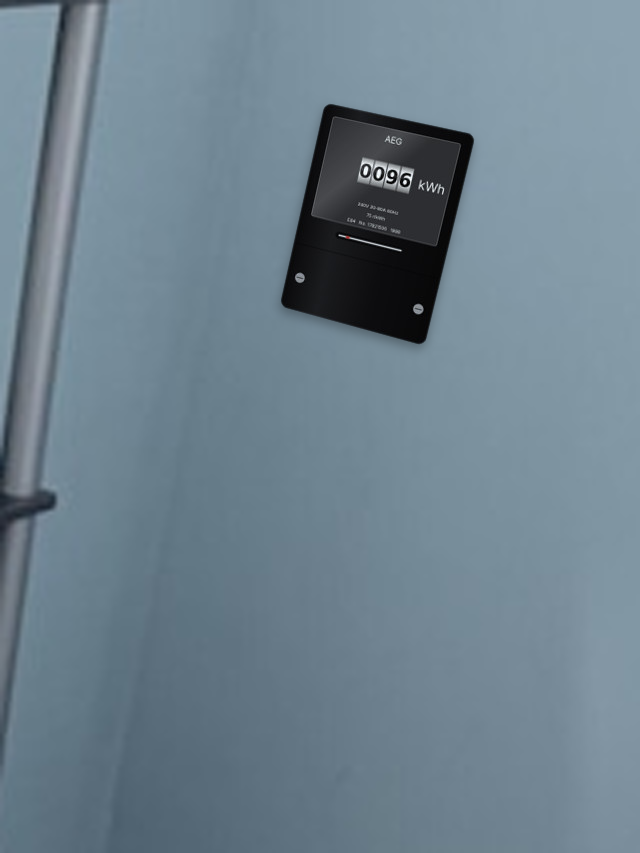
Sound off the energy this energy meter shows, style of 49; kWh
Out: 96; kWh
